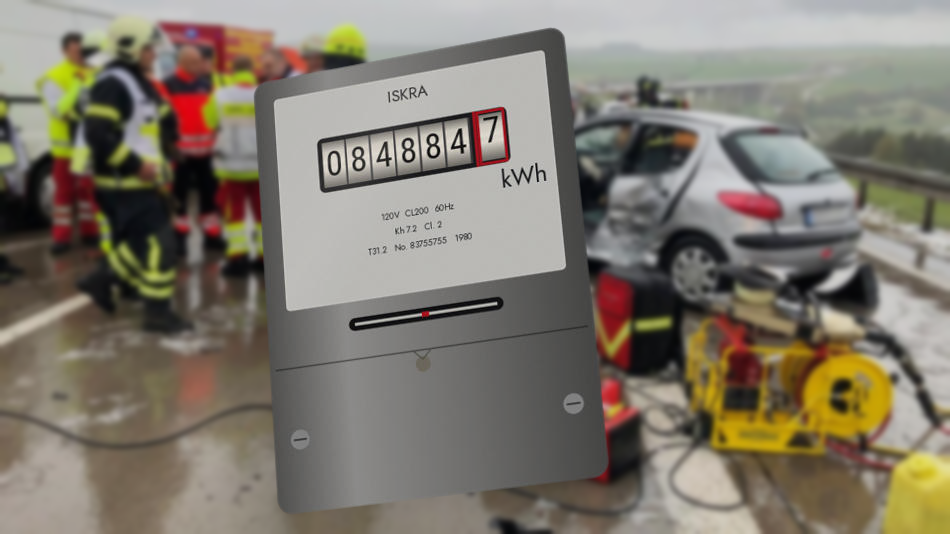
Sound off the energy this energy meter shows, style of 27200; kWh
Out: 84884.7; kWh
